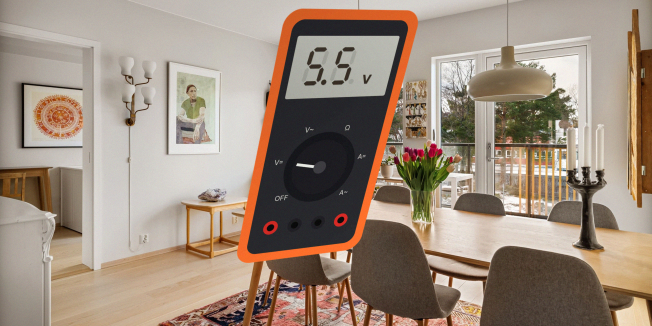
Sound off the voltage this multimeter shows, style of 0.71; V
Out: 5.5; V
